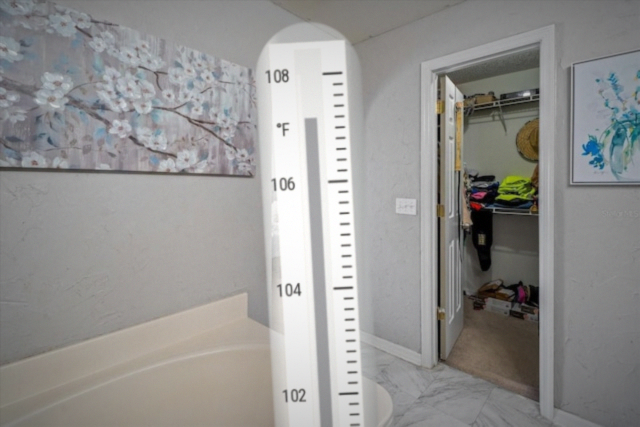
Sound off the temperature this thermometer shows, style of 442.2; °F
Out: 107.2; °F
